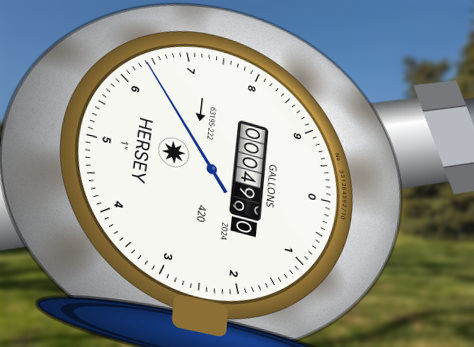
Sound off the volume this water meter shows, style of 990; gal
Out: 4986.4; gal
